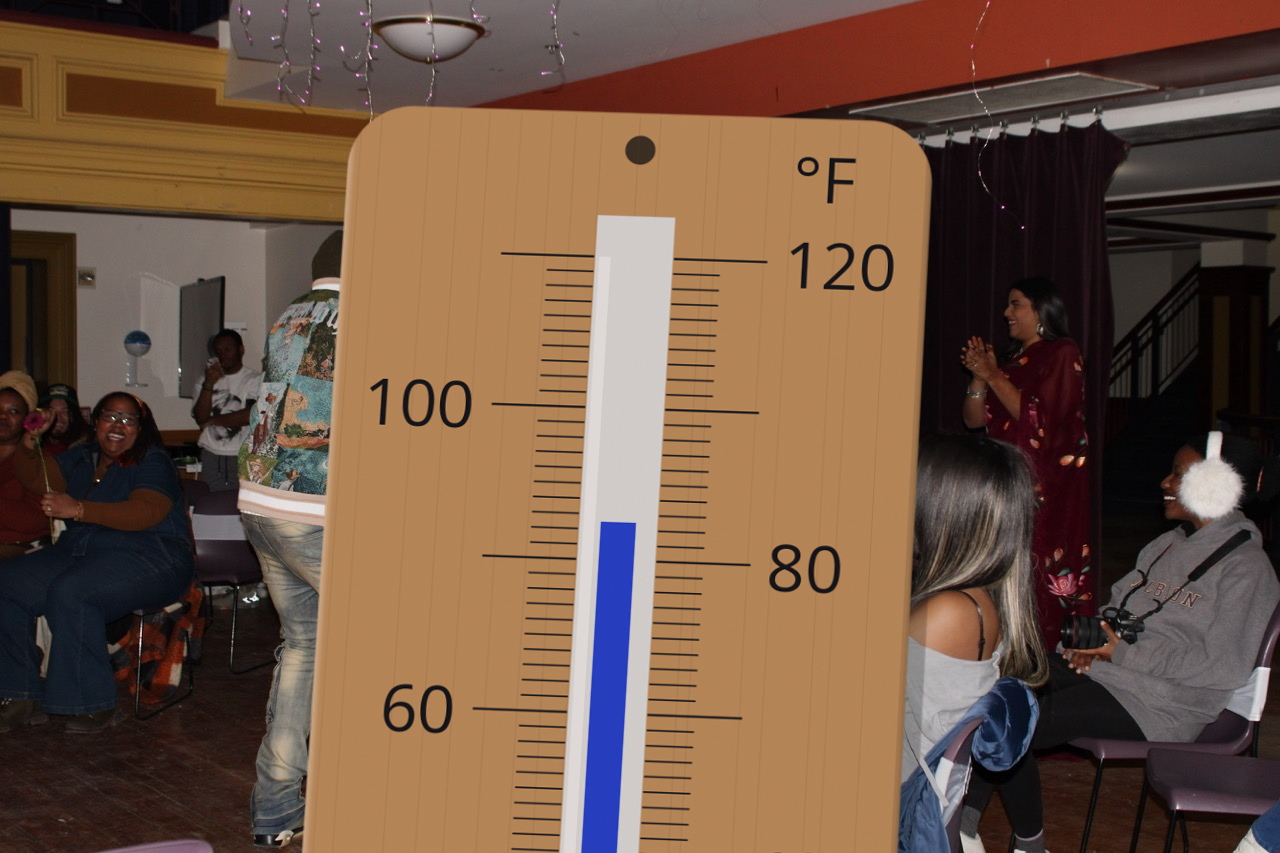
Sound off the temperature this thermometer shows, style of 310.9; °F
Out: 85; °F
